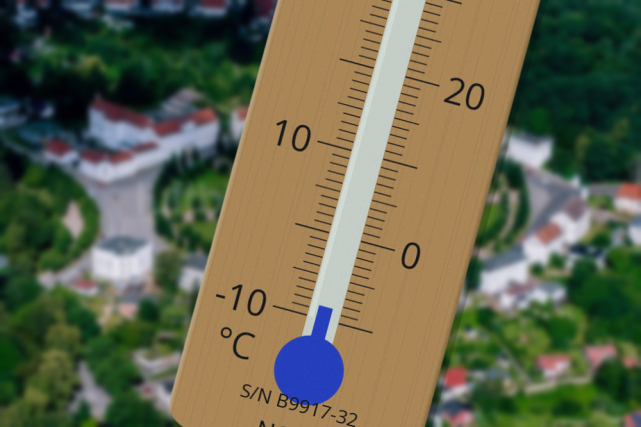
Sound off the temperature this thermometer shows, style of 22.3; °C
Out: -8.5; °C
